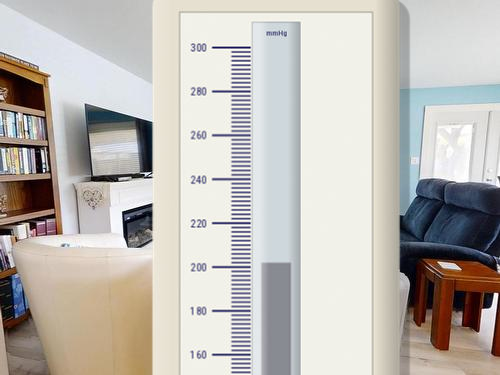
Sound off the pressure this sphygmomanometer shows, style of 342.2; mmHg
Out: 202; mmHg
